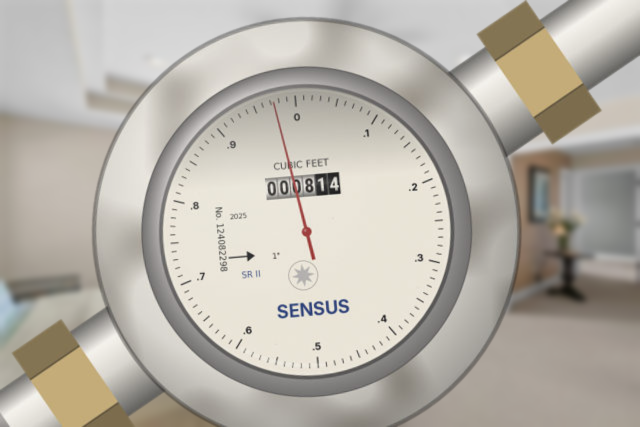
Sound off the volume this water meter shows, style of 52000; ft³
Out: 813.97; ft³
